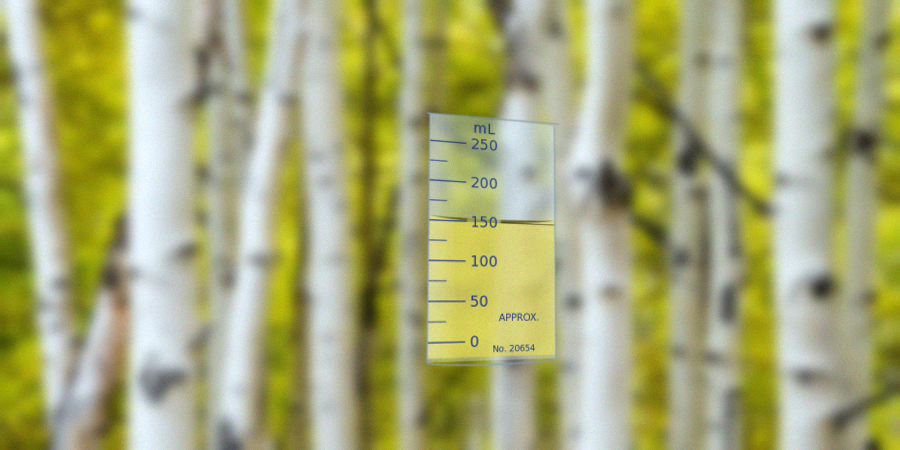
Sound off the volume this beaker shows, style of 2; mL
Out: 150; mL
